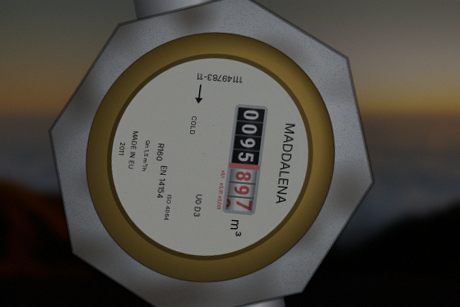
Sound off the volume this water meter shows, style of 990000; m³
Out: 95.897; m³
